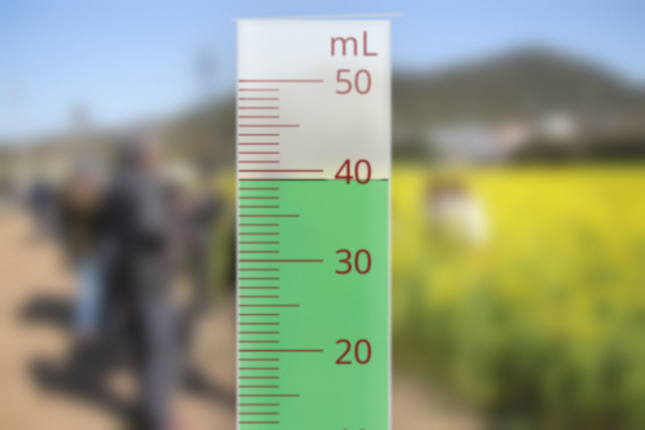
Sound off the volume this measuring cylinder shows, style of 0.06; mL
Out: 39; mL
